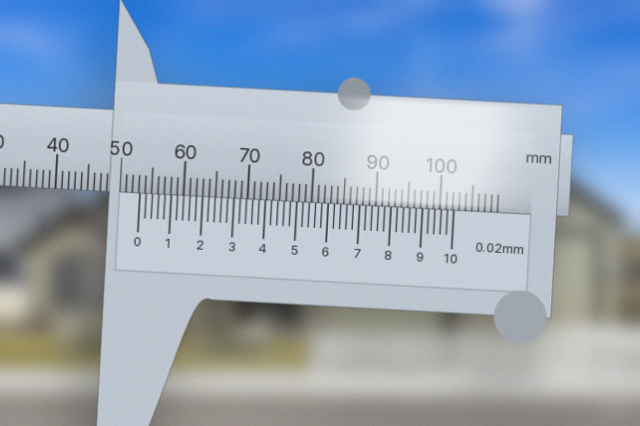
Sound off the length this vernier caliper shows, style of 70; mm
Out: 53.2; mm
